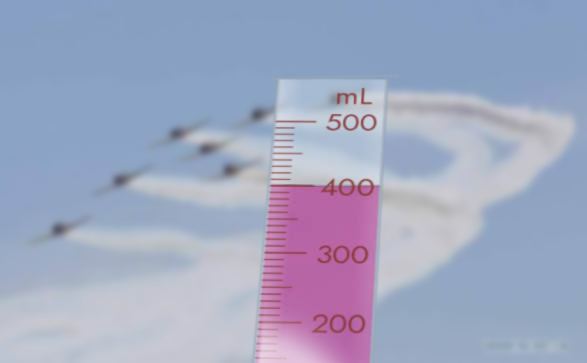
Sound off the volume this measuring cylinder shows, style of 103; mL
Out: 400; mL
